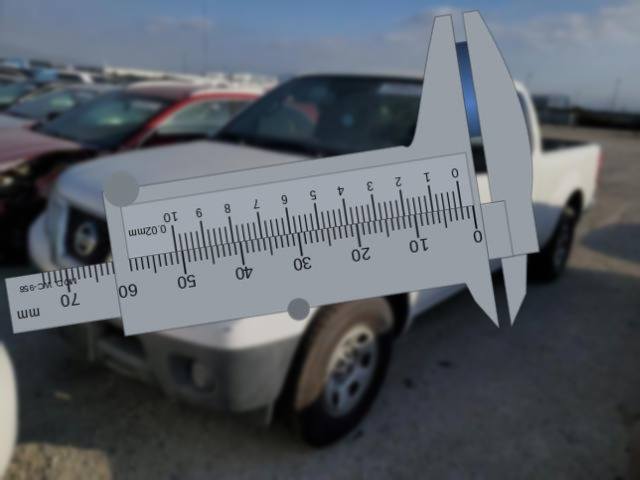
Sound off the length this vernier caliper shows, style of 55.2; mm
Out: 2.0; mm
